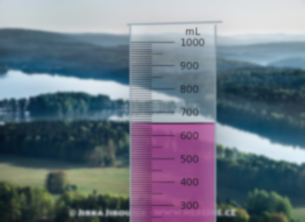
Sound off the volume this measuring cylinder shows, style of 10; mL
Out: 650; mL
